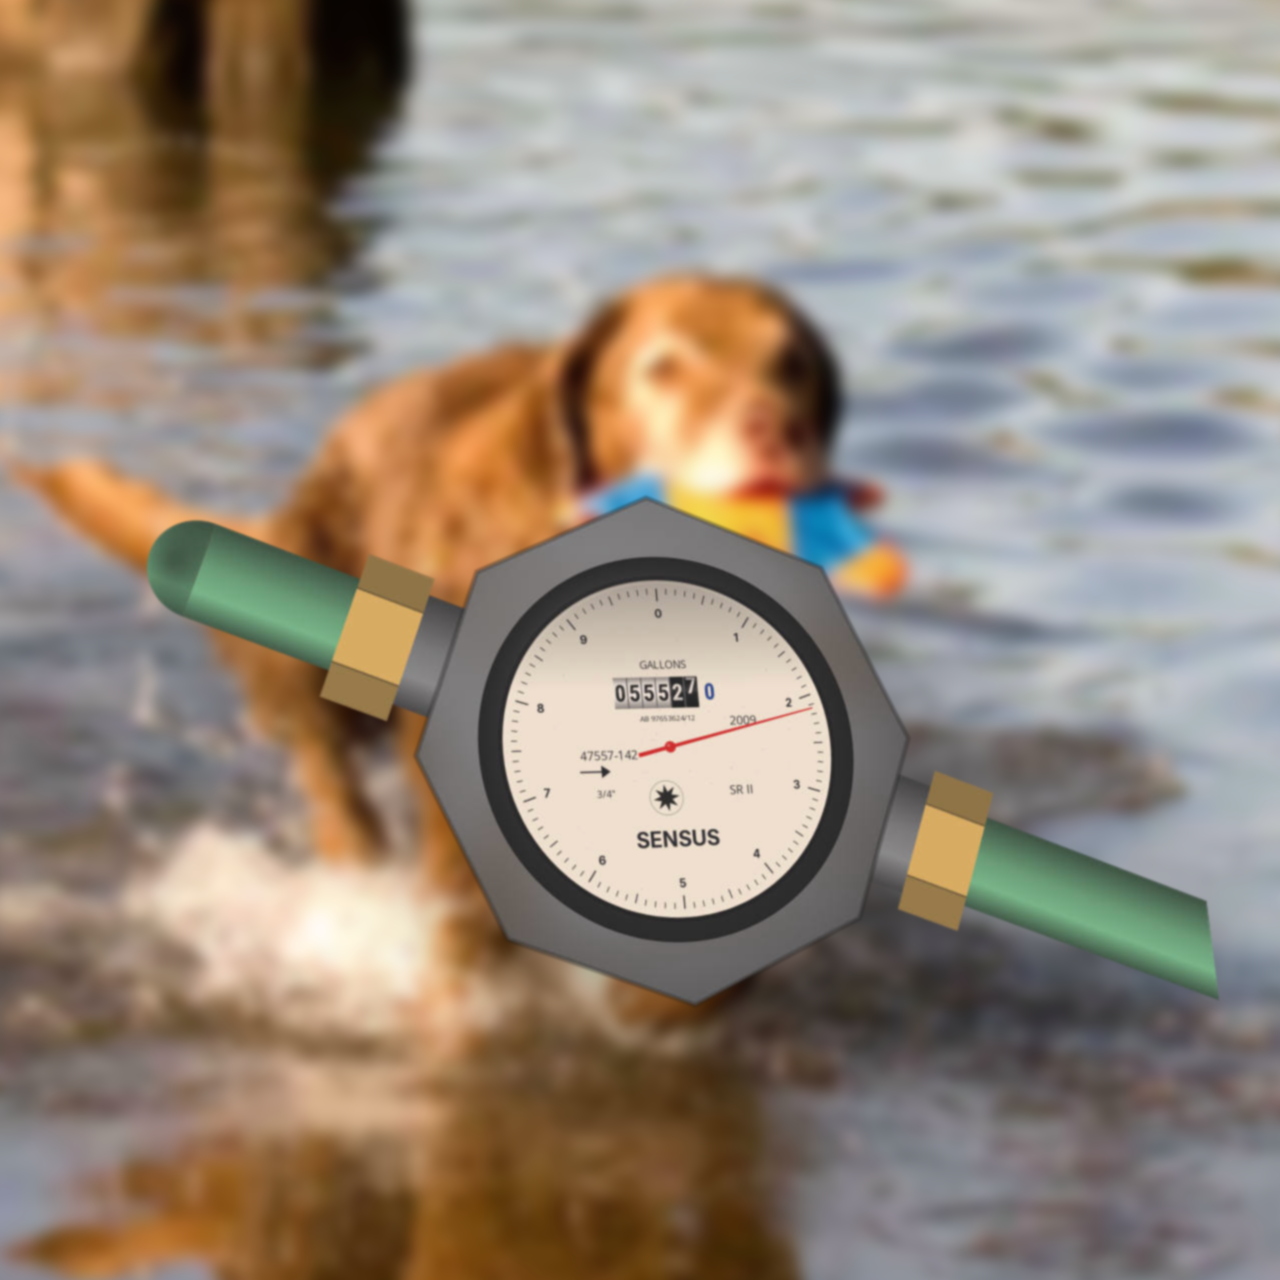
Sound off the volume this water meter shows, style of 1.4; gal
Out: 555272.1; gal
